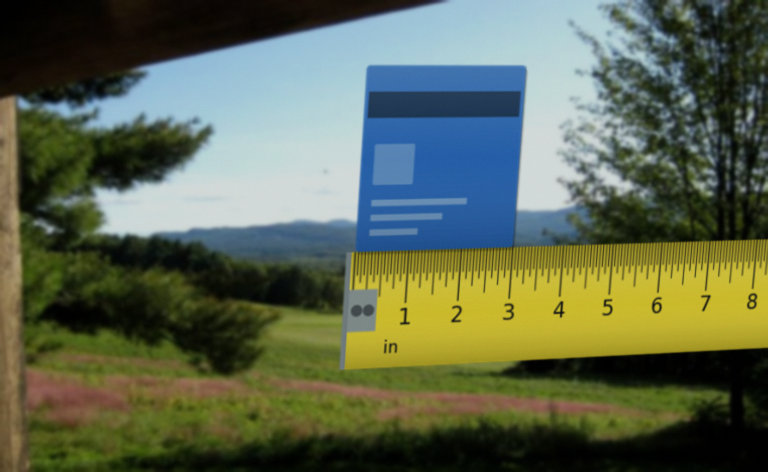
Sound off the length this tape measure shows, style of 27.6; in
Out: 3; in
